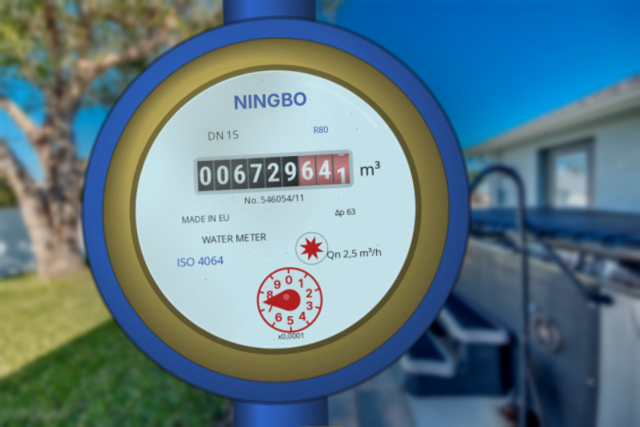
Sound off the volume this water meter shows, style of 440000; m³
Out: 6729.6407; m³
